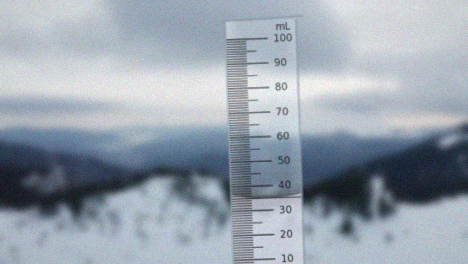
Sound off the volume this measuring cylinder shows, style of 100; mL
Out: 35; mL
